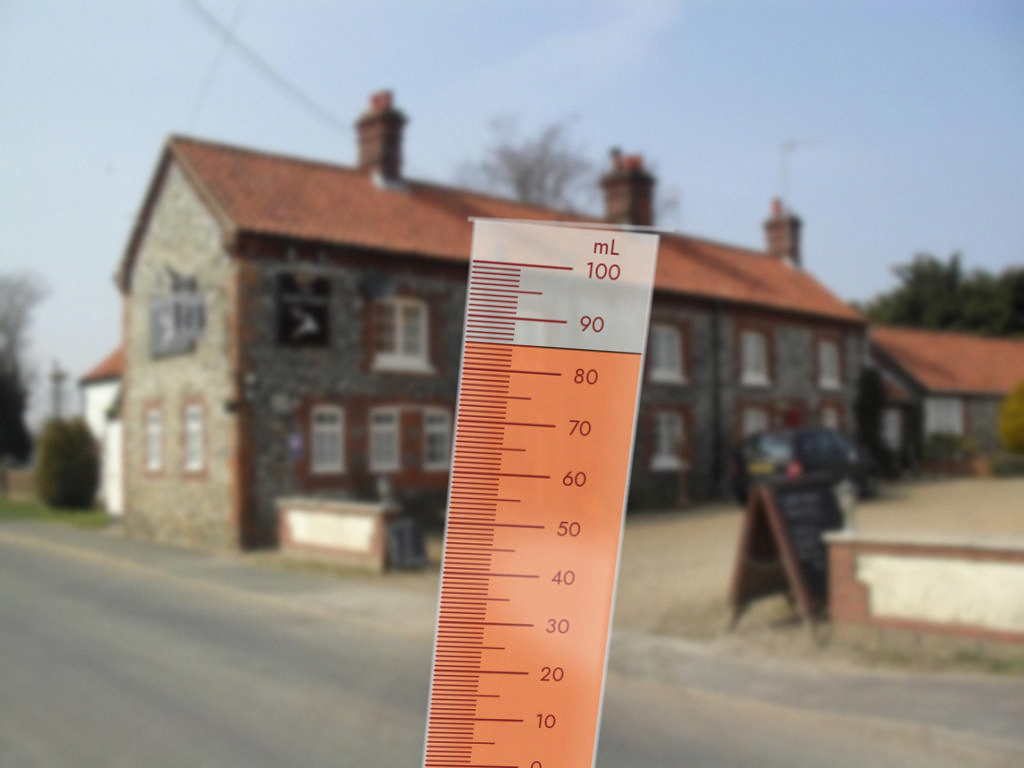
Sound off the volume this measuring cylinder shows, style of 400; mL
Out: 85; mL
